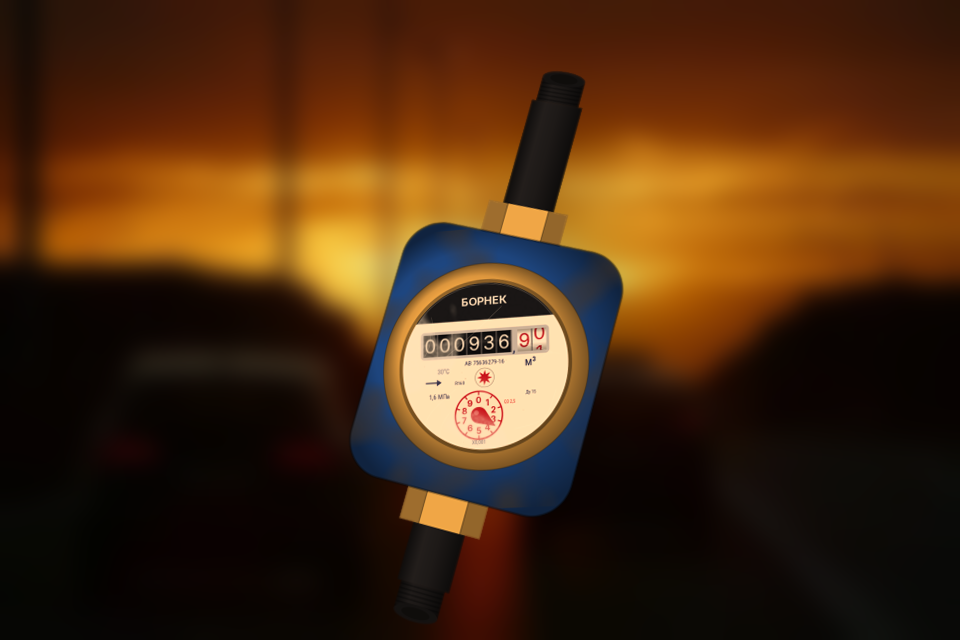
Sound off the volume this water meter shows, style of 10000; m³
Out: 936.903; m³
